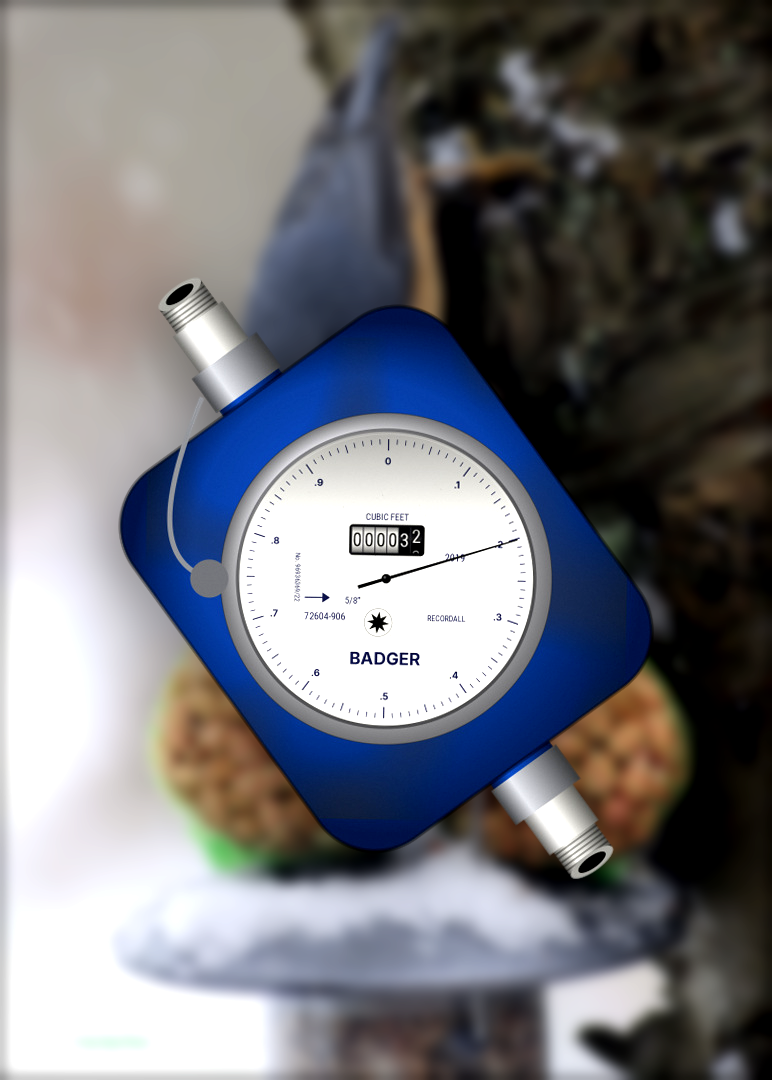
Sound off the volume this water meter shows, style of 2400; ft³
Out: 32.20; ft³
